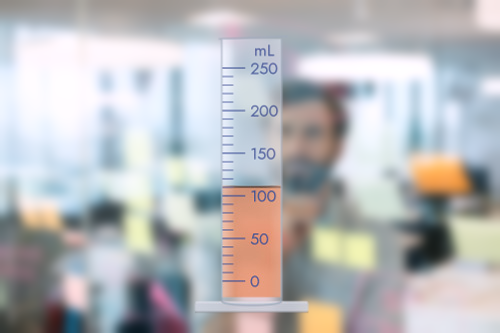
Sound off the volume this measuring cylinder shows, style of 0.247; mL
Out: 110; mL
